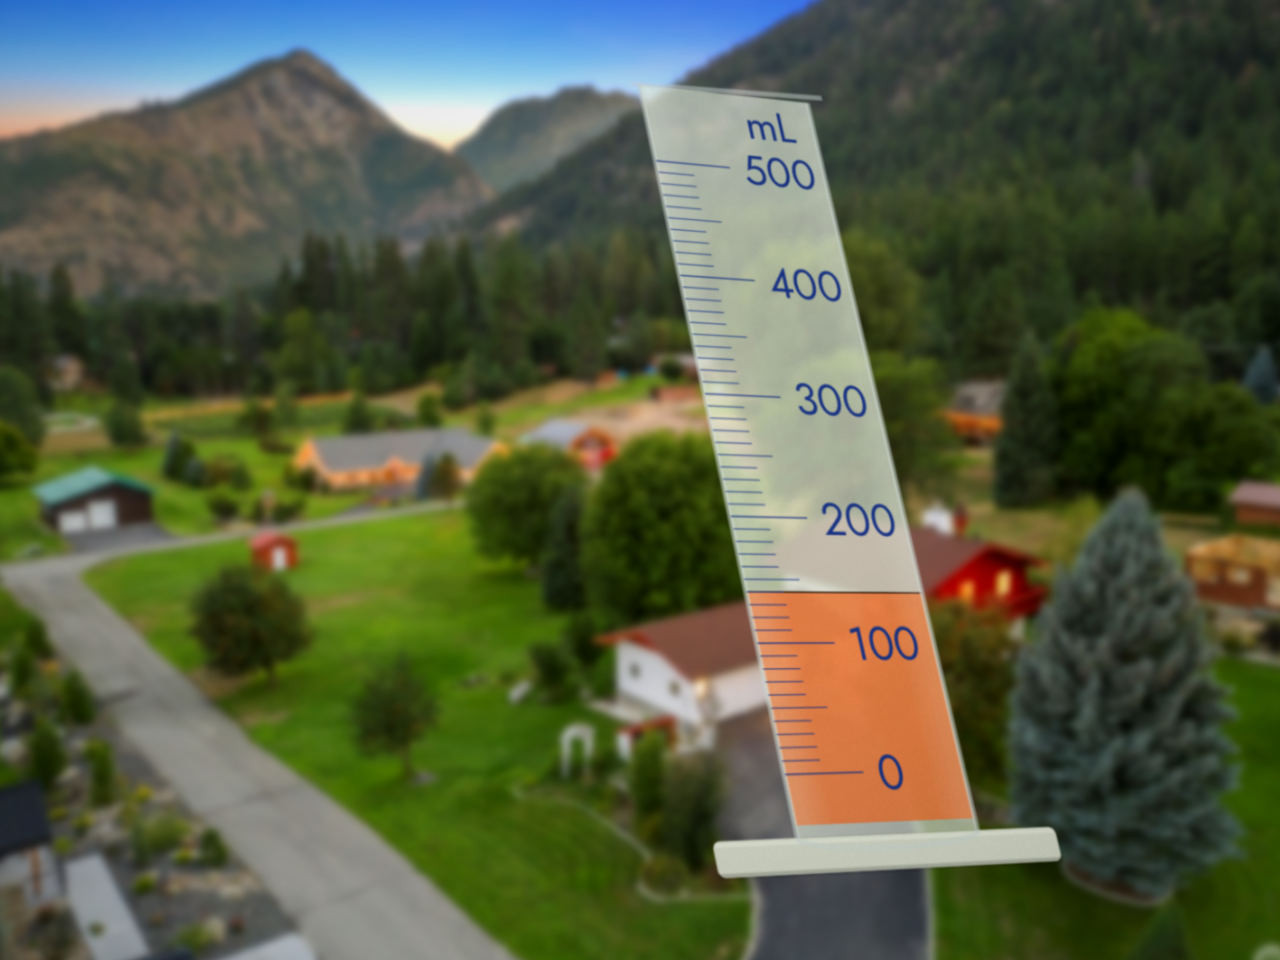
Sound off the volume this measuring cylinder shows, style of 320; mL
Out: 140; mL
